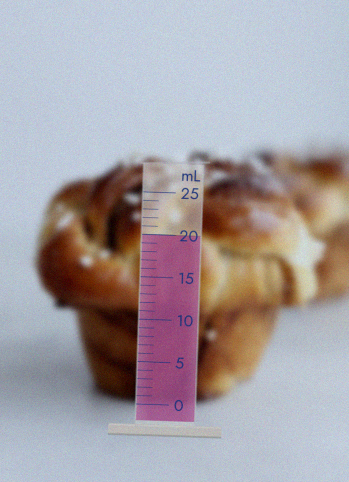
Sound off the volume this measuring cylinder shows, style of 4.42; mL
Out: 20; mL
